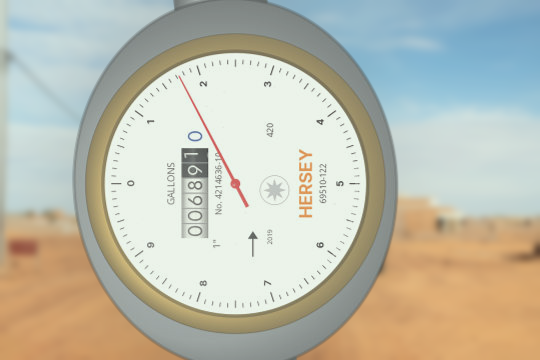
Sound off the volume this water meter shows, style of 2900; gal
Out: 68911.7; gal
